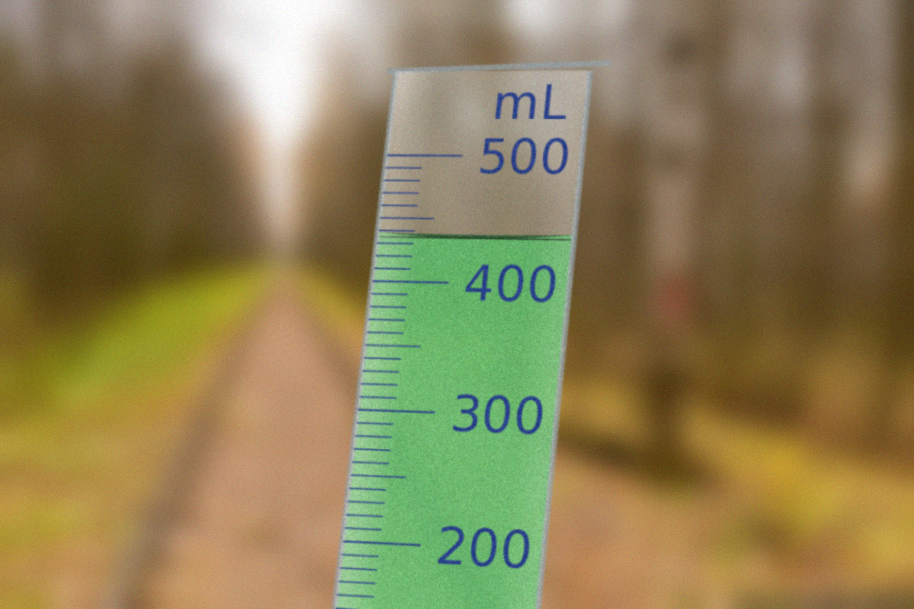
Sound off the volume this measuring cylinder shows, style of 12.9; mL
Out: 435; mL
